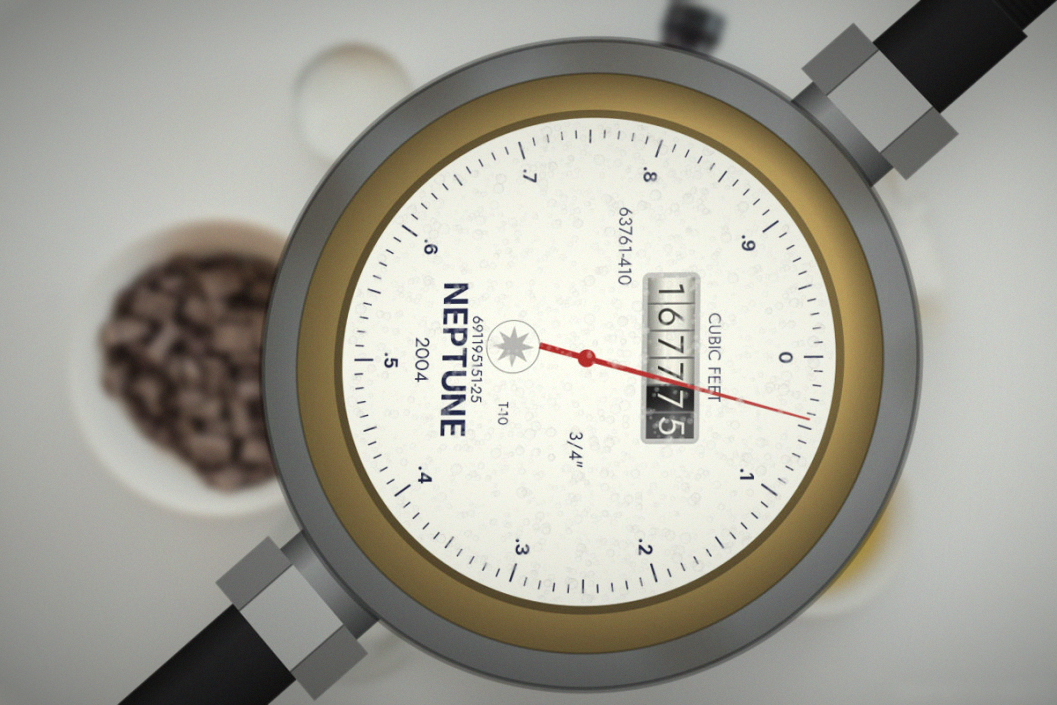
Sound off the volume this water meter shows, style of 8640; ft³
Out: 167775.04; ft³
